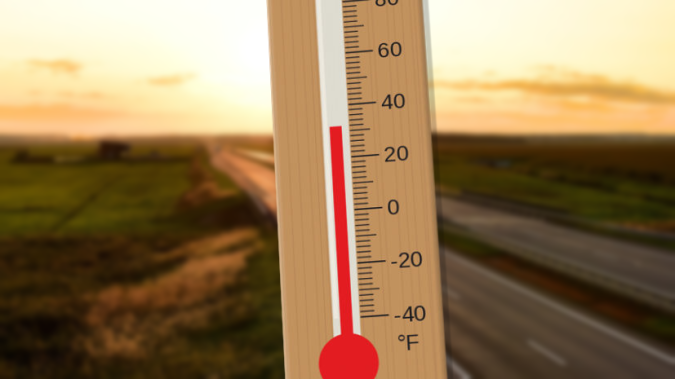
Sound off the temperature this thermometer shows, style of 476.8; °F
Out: 32; °F
